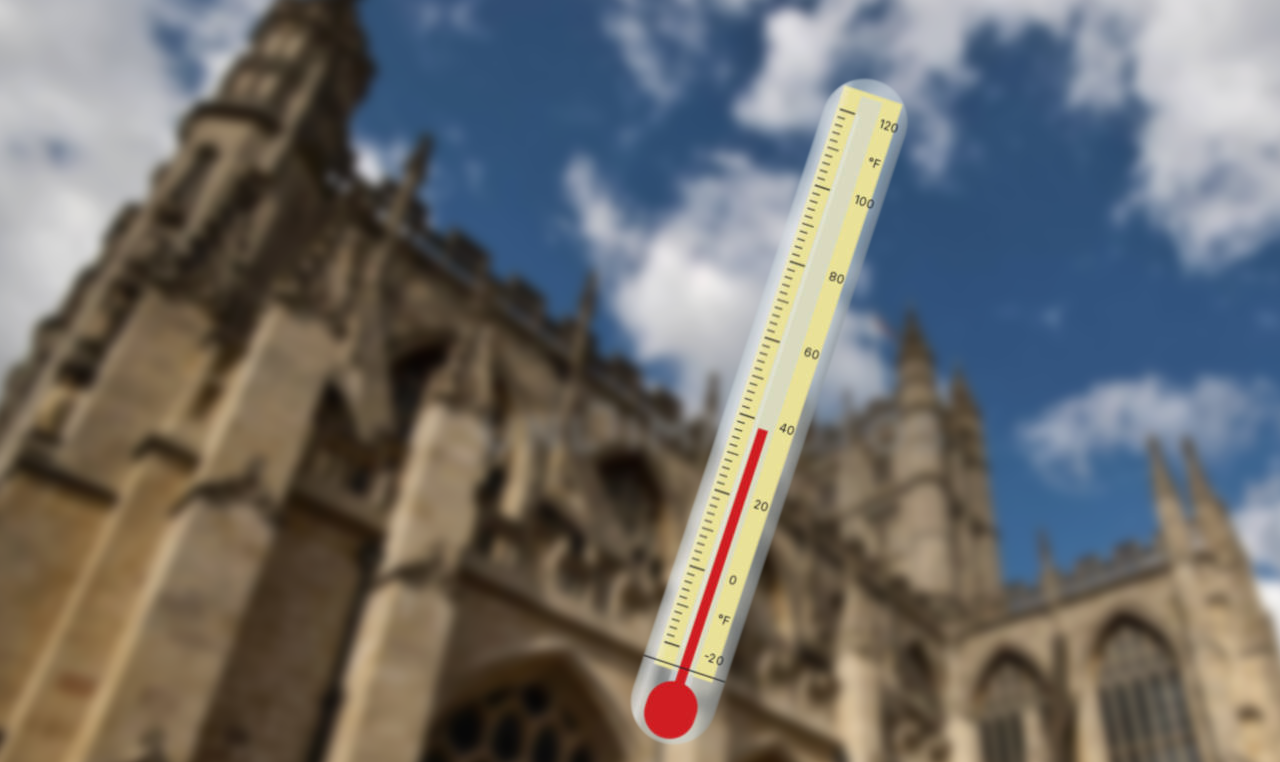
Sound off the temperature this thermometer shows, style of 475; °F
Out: 38; °F
